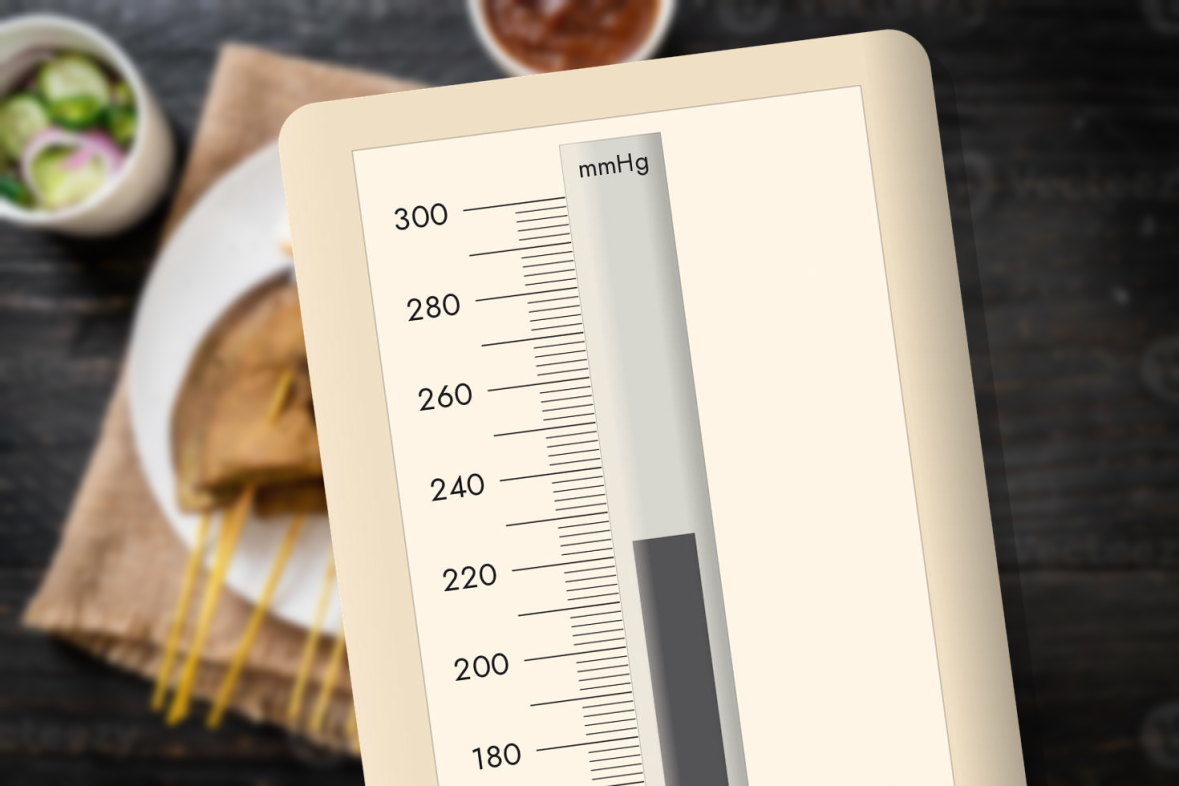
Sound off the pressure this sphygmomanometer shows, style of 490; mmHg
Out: 223; mmHg
